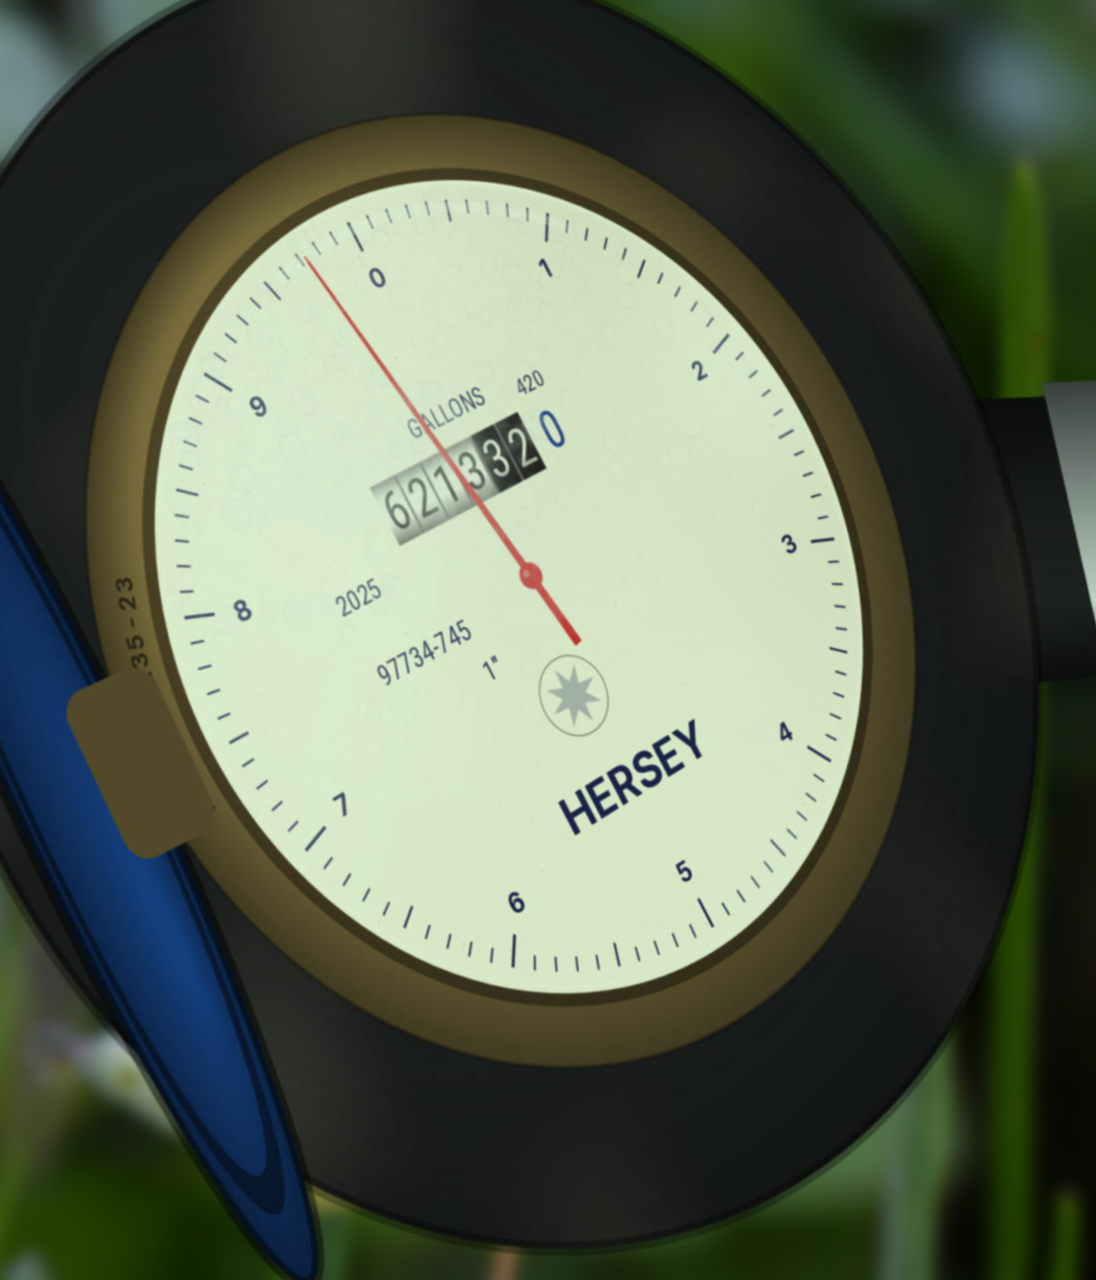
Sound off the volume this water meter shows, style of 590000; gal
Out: 6213319.7; gal
